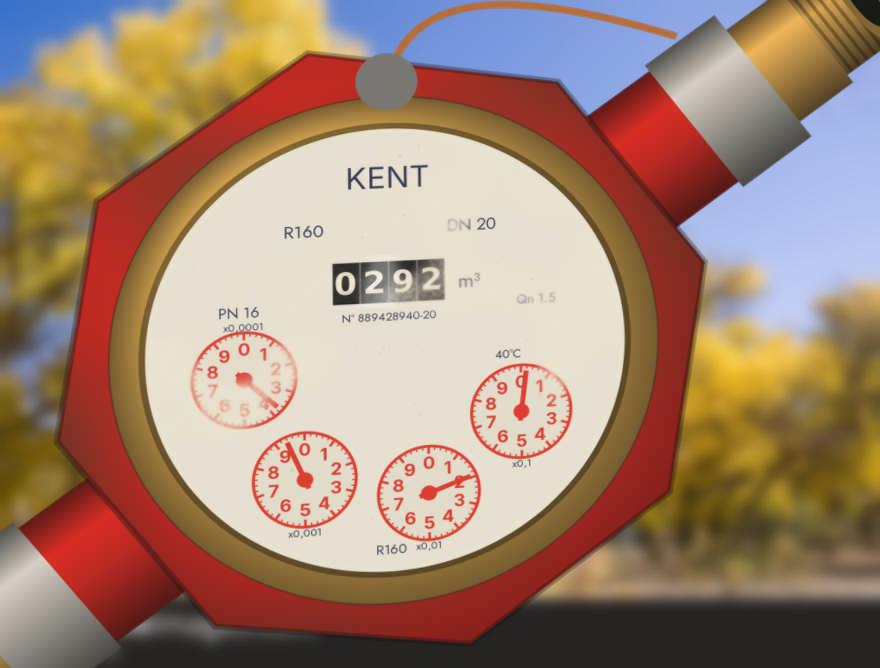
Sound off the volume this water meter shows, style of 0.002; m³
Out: 292.0193; m³
